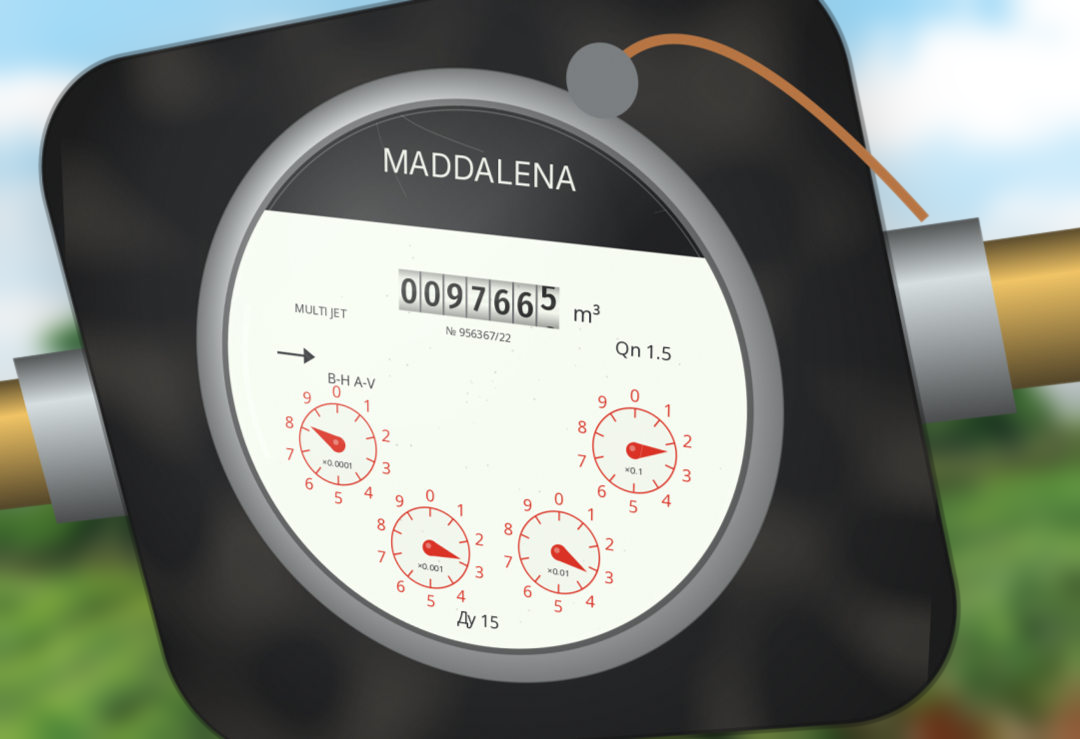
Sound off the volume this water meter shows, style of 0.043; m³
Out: 97665.2328; m³
